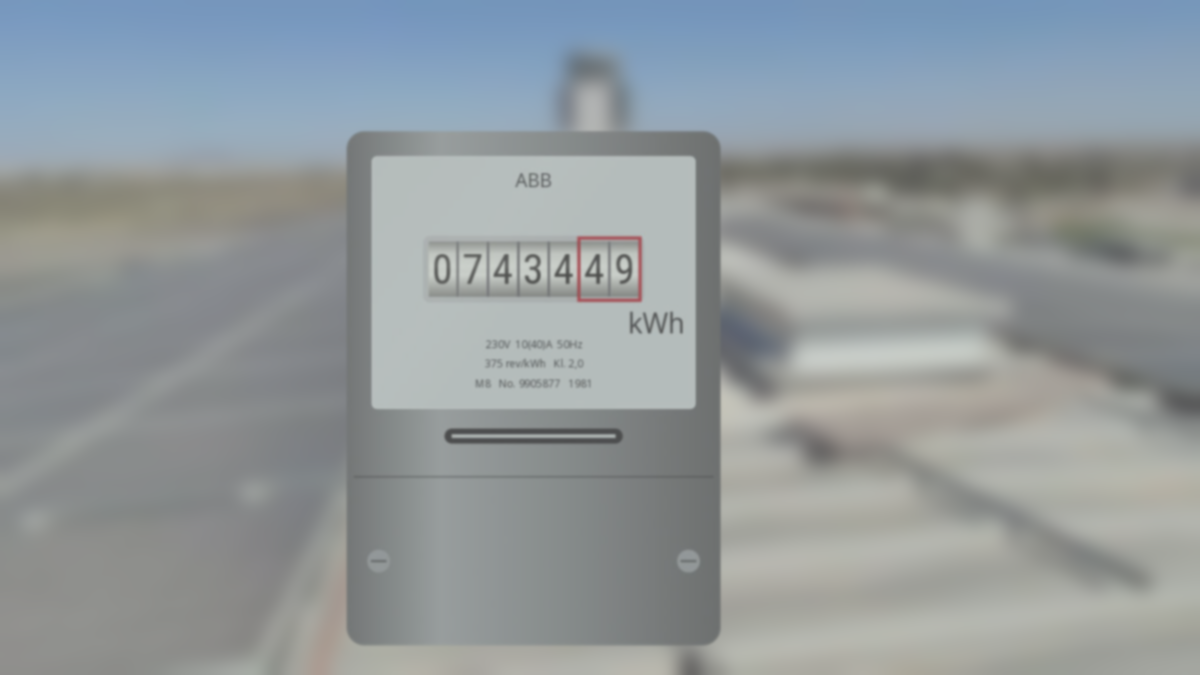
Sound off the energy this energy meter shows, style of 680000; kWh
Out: 7434.49; kWh
